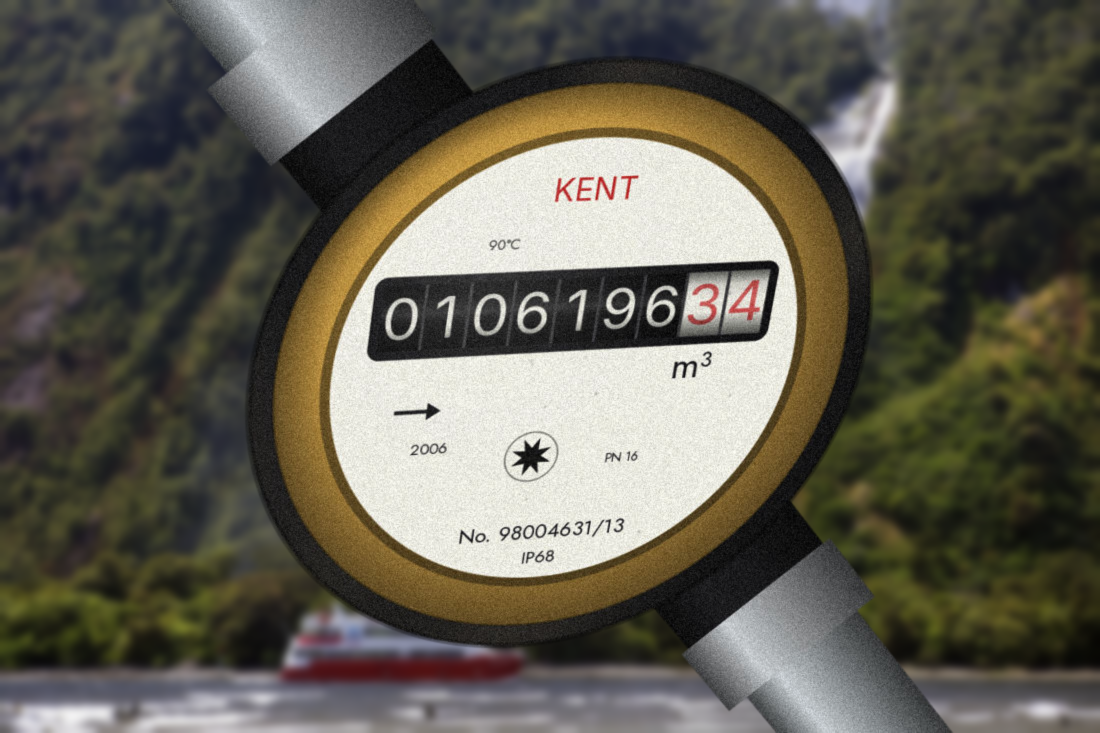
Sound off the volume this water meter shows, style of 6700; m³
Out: 106196.34; m³
